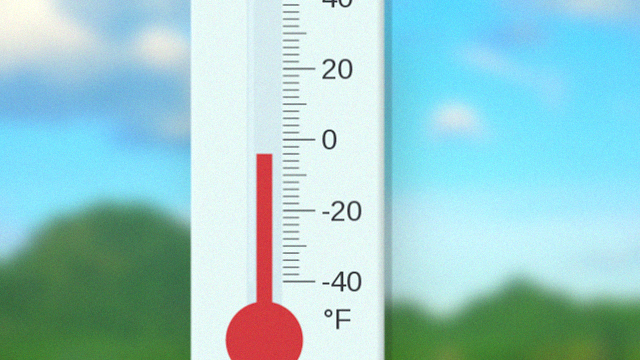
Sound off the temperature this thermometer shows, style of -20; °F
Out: -4; °F
